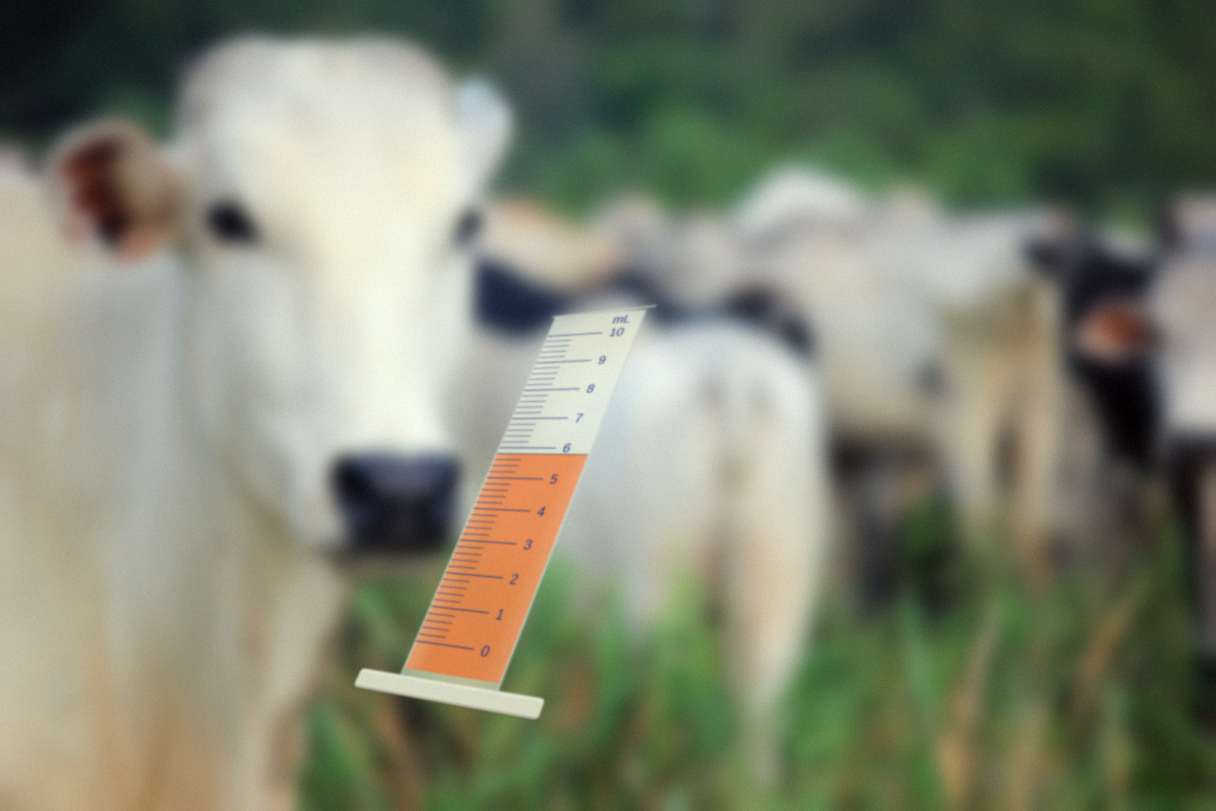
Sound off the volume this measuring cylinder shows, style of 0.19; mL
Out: 5.8; mL
